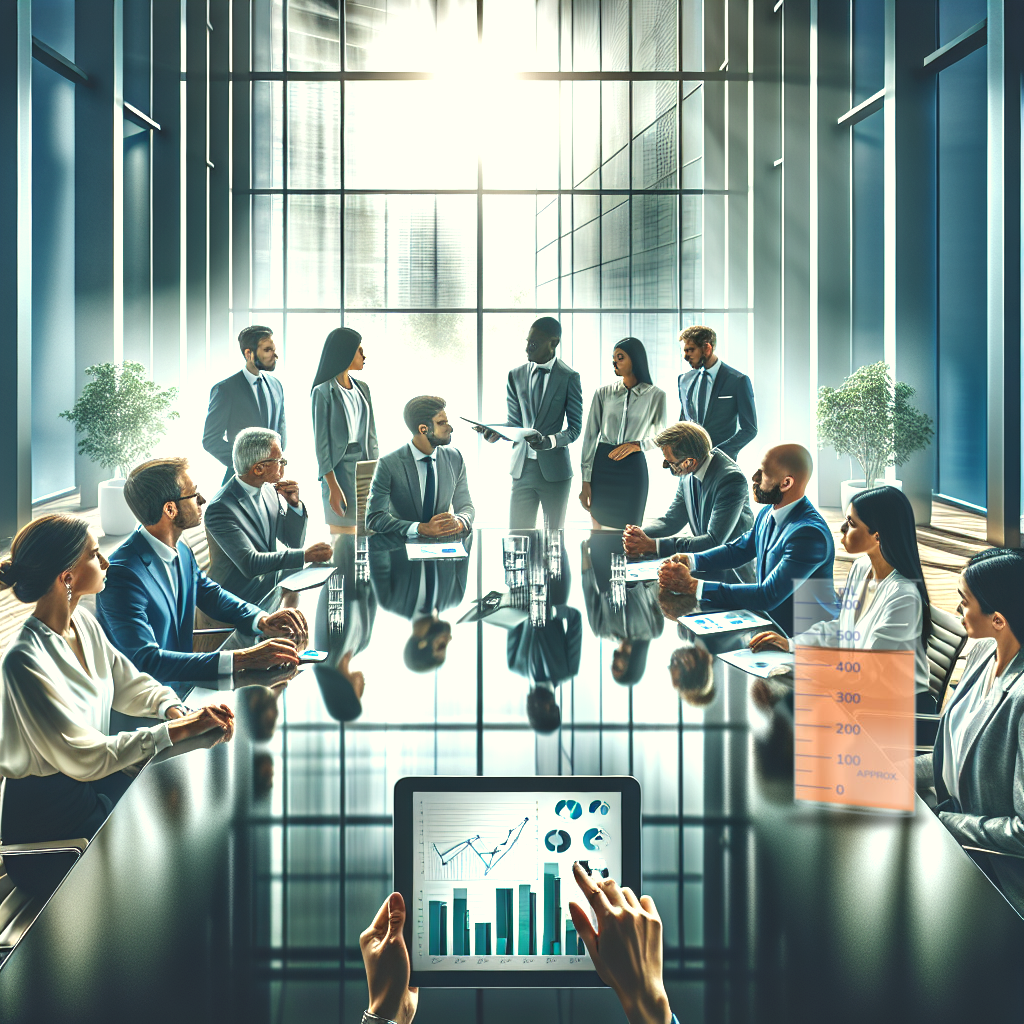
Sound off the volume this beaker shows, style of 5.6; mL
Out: 450; mL
